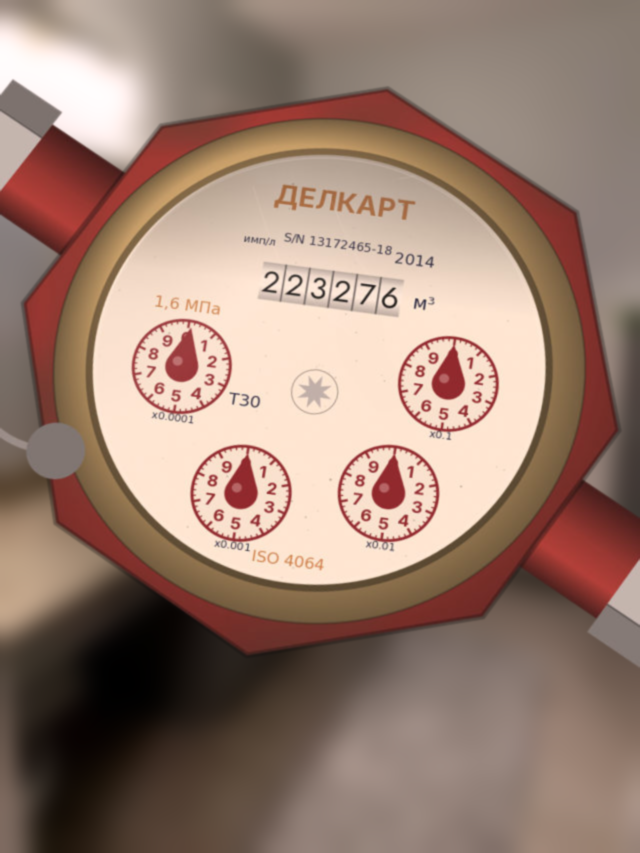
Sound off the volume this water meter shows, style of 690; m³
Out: 223276.0000; m³
